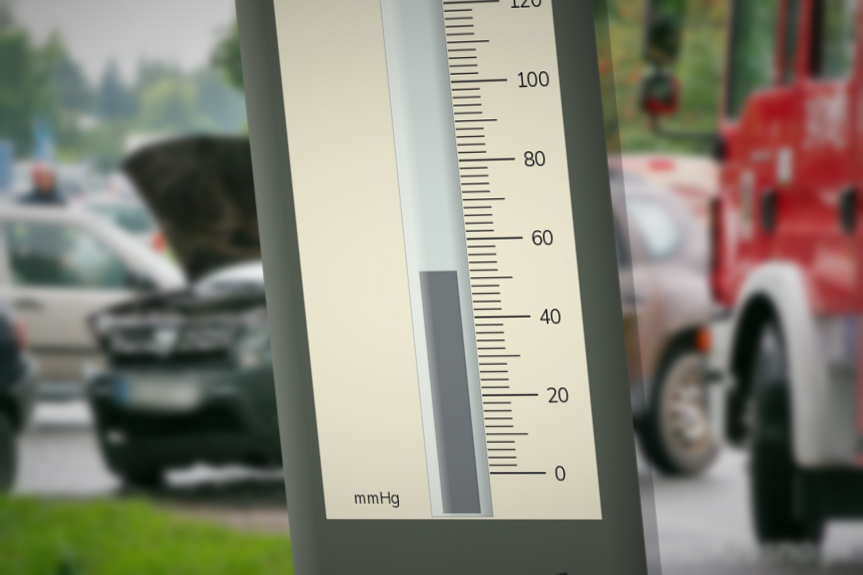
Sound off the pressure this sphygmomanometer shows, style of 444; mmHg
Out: 52; mmHg
